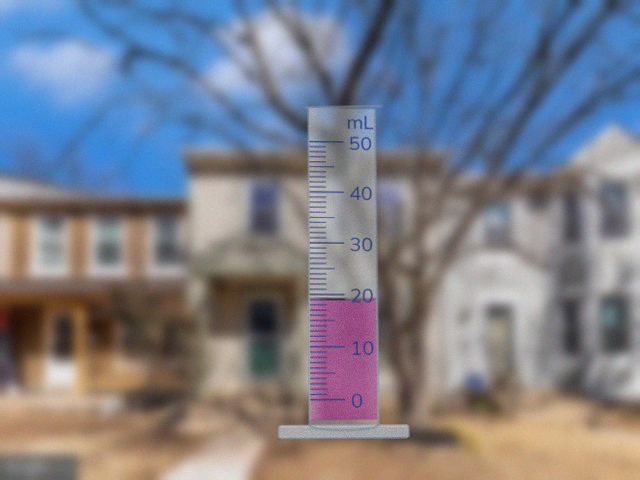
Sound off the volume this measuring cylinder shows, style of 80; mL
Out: 19; mL
